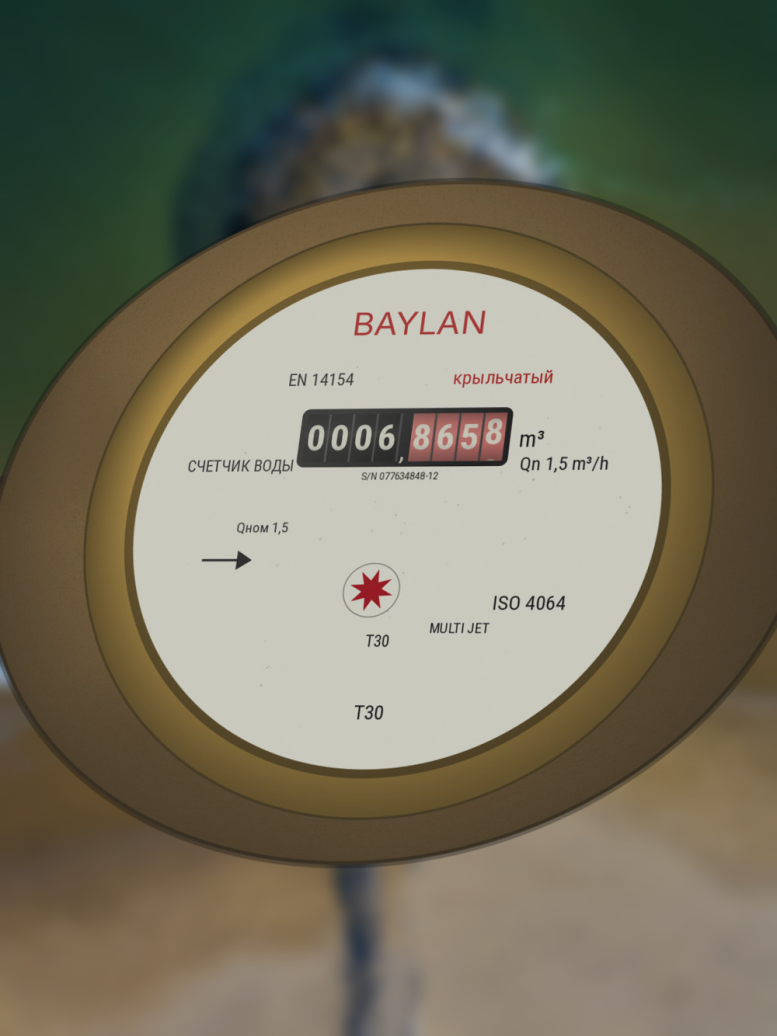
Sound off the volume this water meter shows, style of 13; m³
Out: 6.8658; m³
